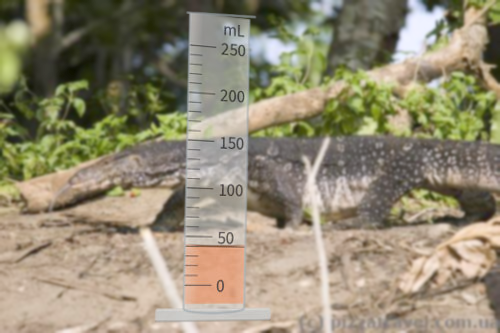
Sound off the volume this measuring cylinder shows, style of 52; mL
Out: 40; mL
